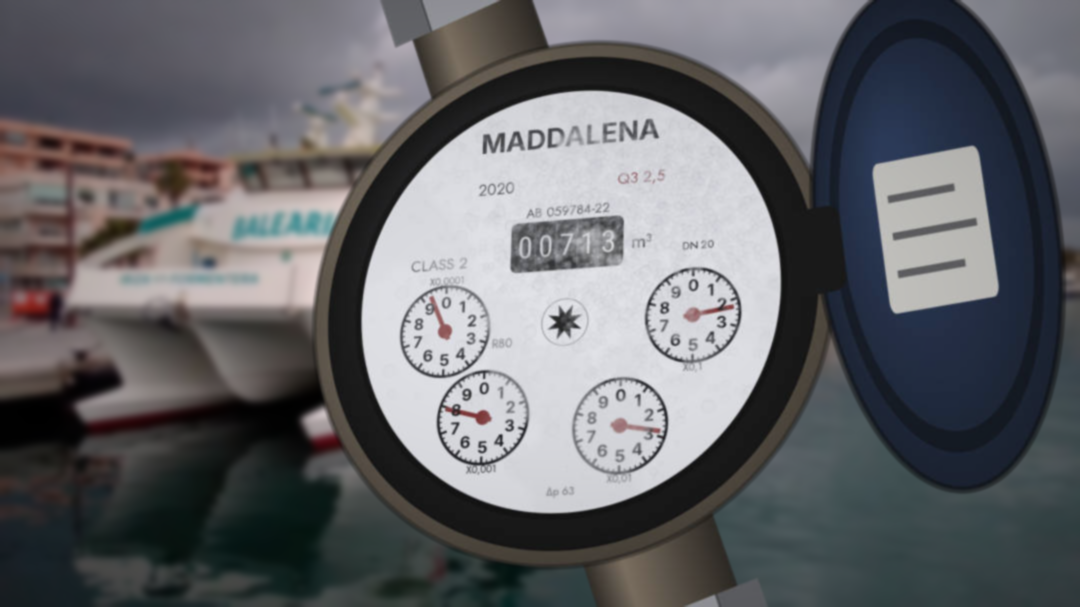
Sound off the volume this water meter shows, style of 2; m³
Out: 713.2279; m³
